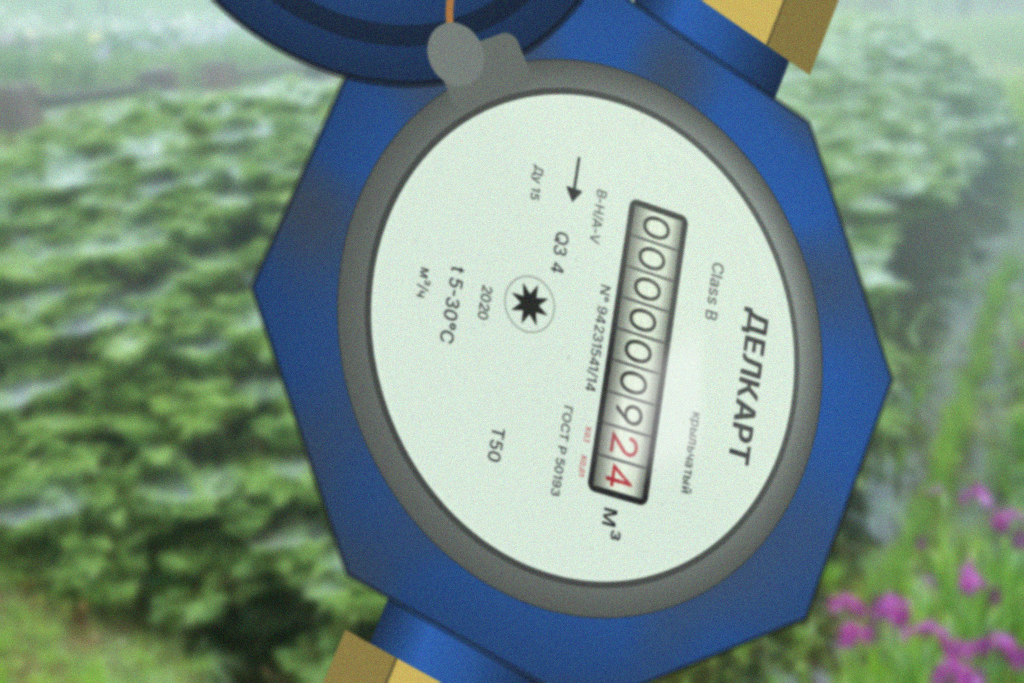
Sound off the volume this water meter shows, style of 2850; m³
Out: 9.24; m³
